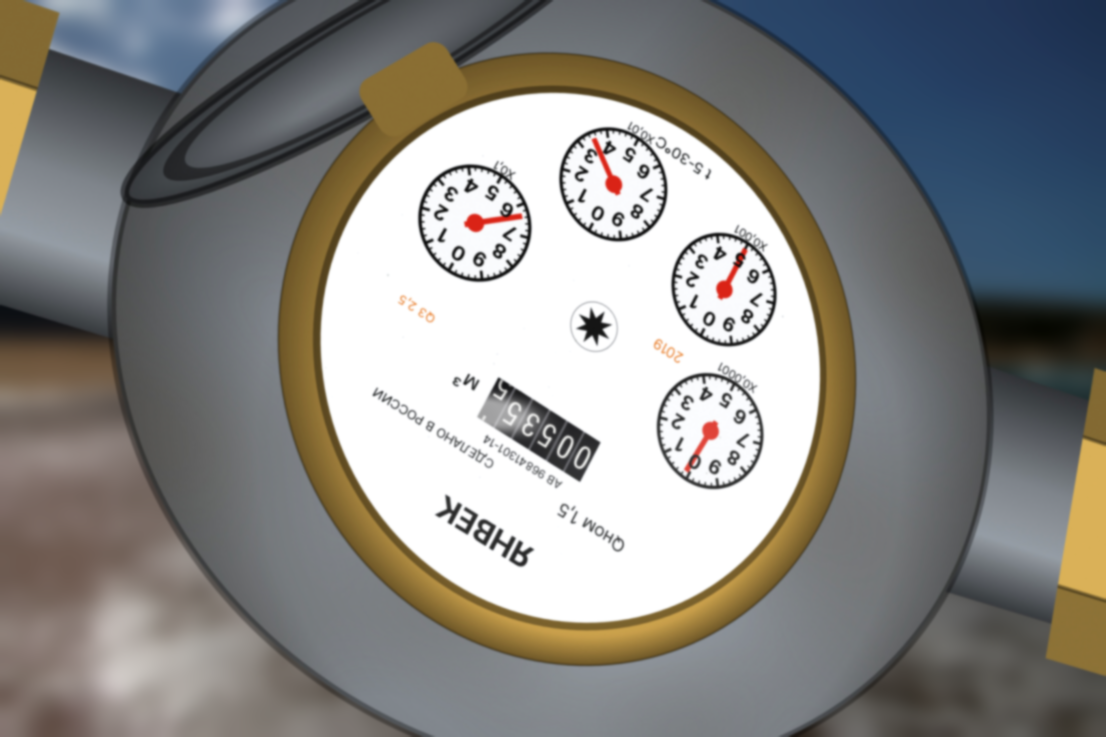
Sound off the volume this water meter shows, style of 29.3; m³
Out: 5354.6350; m³
